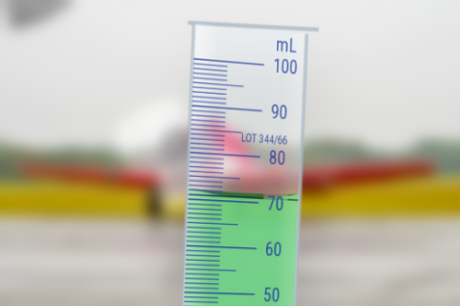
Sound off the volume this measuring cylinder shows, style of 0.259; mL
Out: 71; mL
